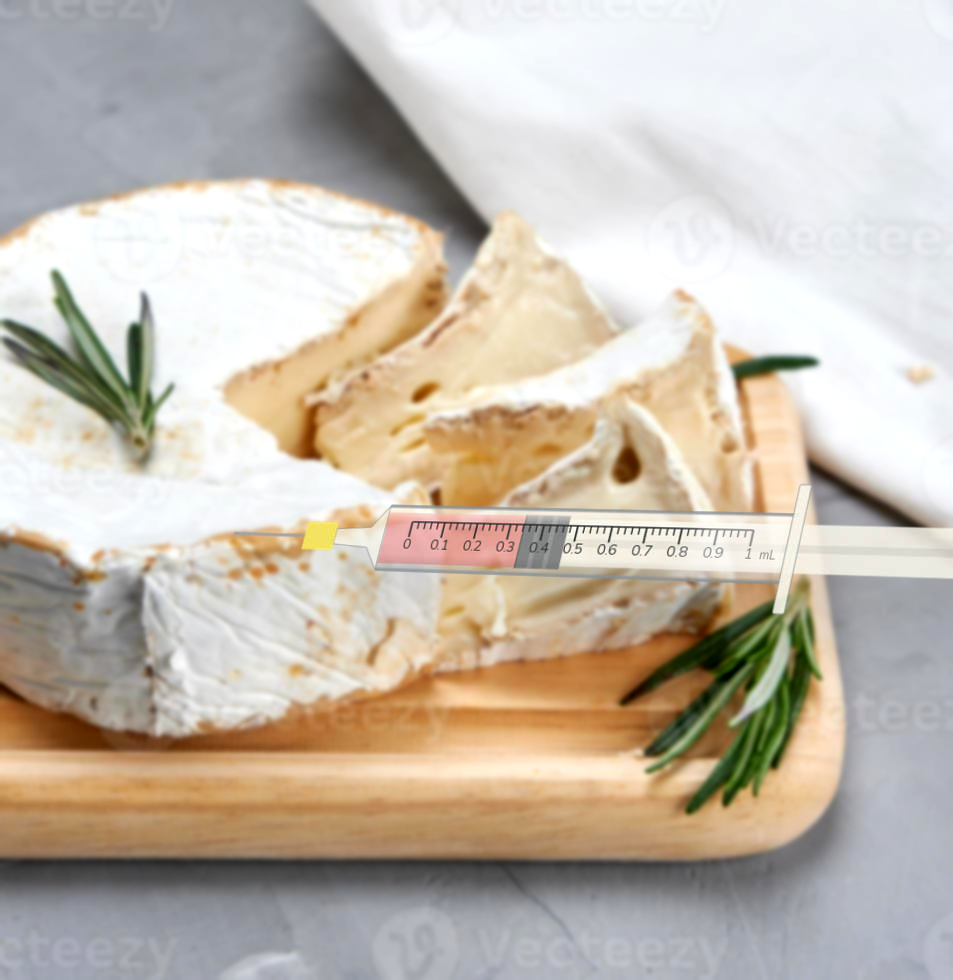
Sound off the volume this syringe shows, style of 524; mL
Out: 0.34; mL
